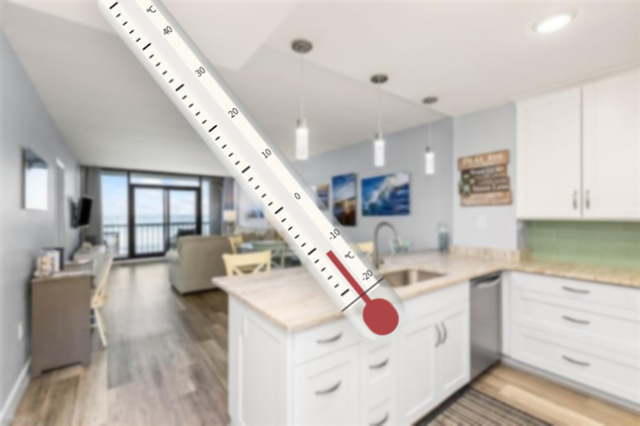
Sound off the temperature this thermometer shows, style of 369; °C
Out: -12; °C
